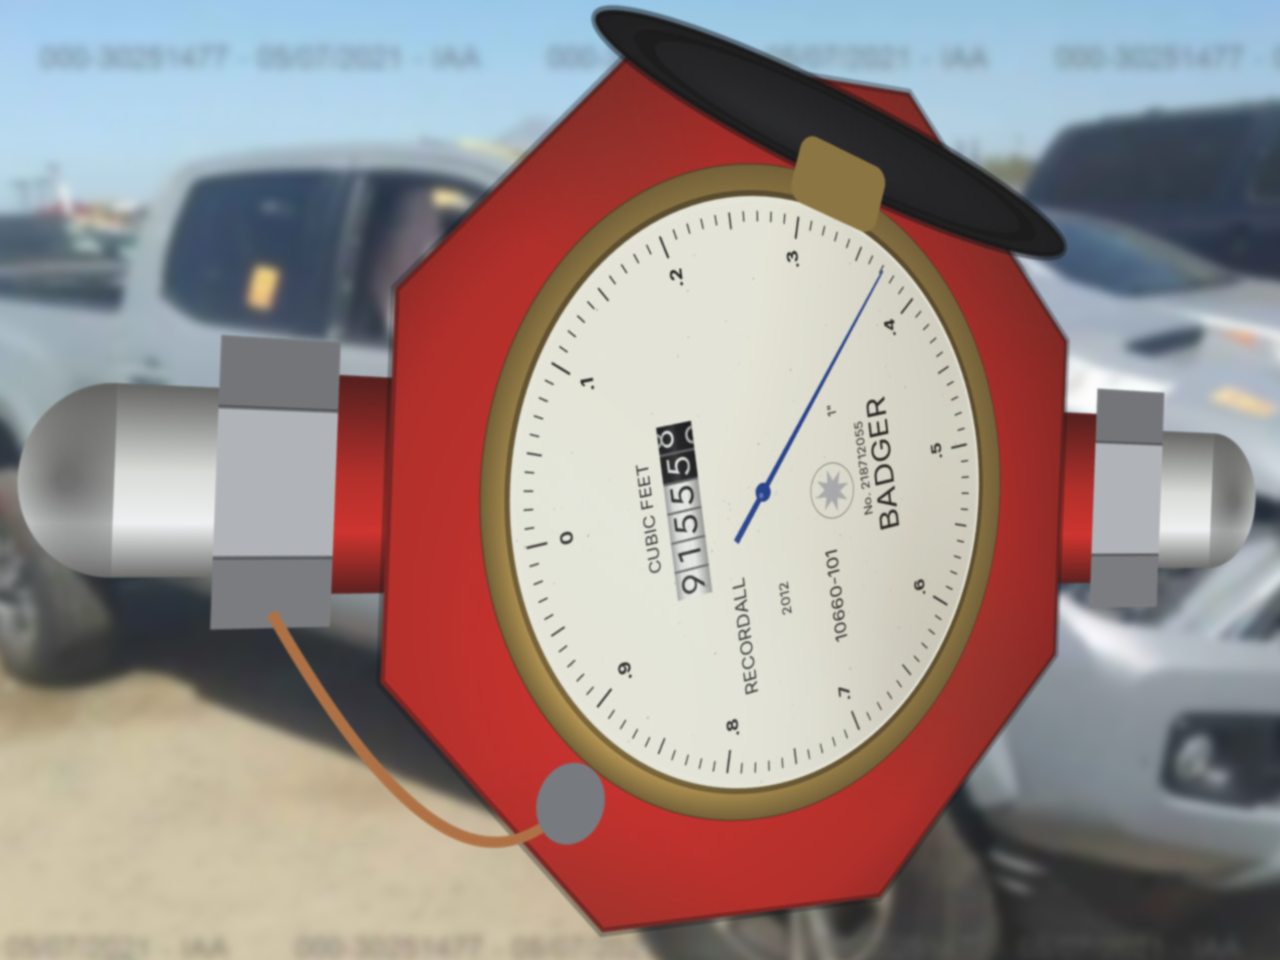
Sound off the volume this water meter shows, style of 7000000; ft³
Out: 915558.37; ft³
